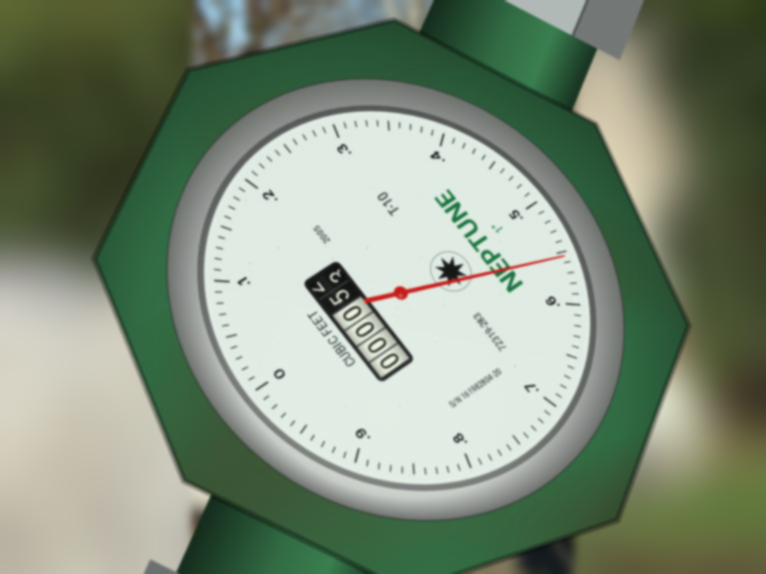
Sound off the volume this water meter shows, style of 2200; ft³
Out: 52.55; ft³
